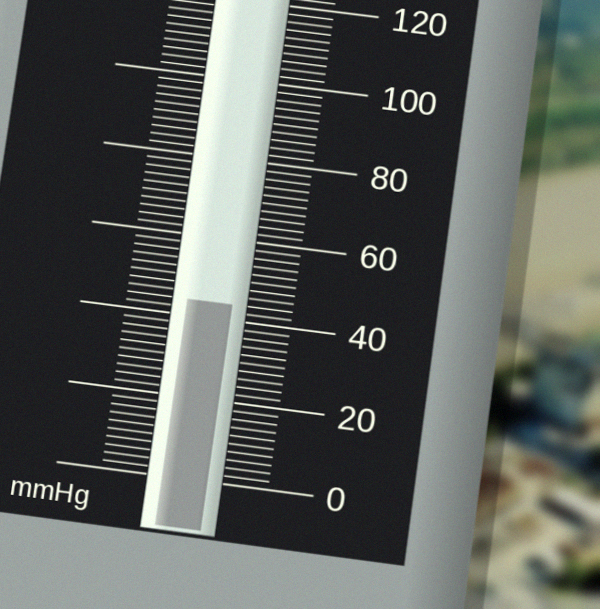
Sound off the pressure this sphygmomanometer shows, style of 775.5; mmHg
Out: 44; mmHg
